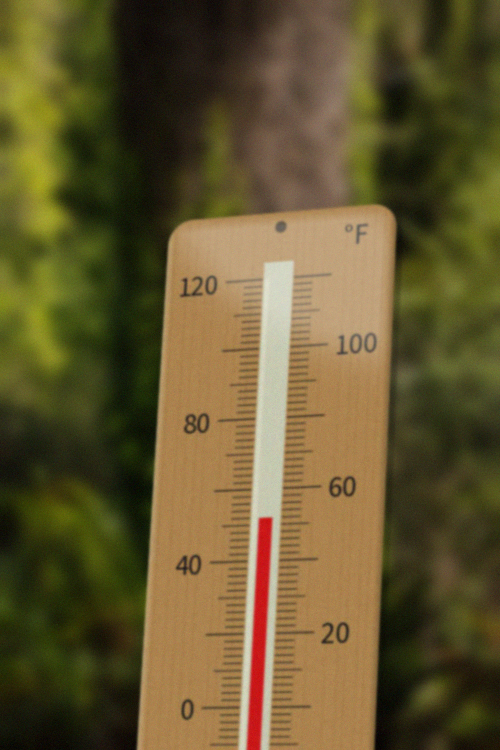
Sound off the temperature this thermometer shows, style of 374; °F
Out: 52; °F
